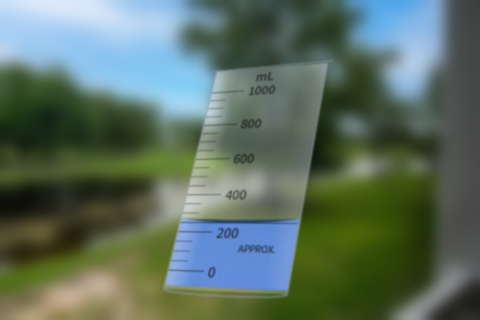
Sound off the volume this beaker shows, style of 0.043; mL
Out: 250; mL
